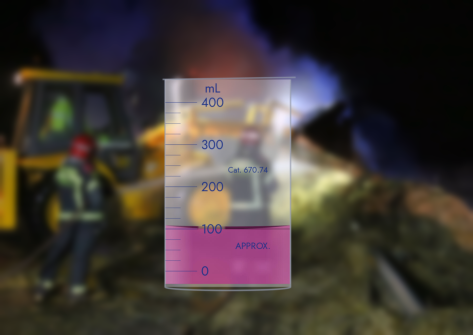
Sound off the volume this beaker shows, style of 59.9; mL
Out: 100; mL
